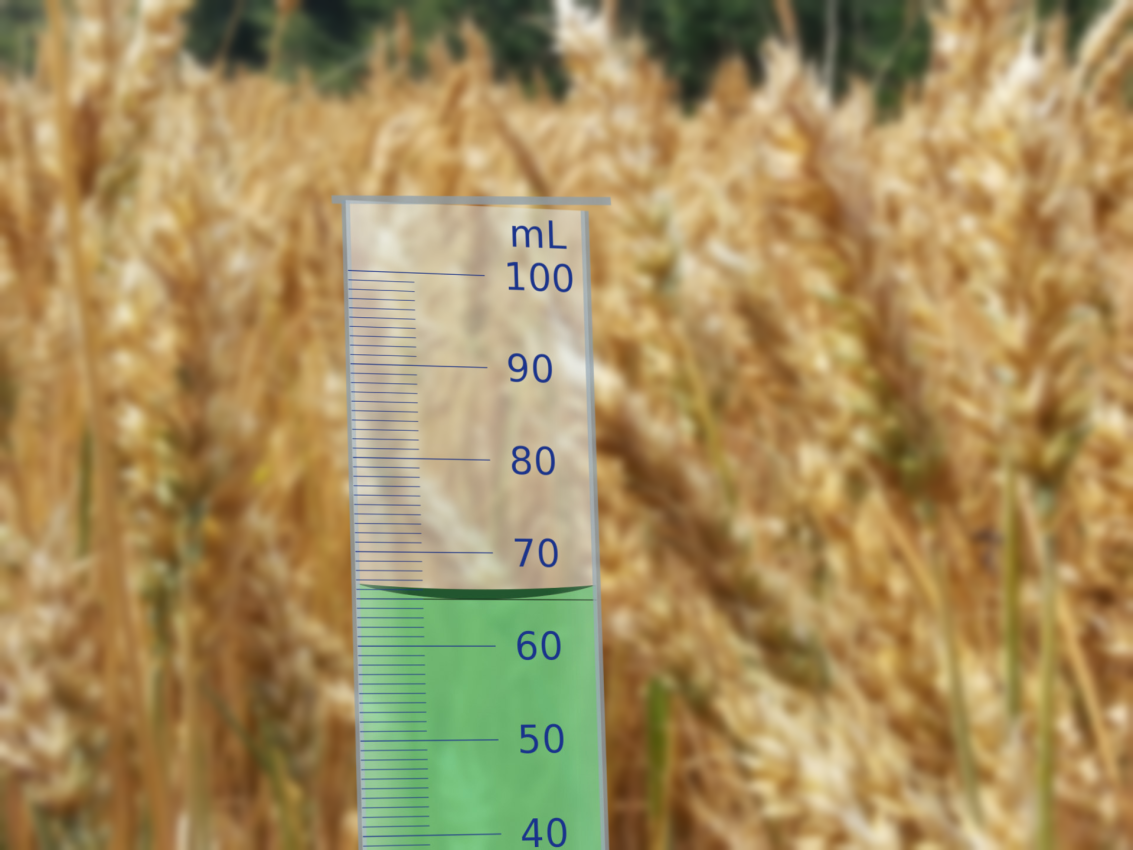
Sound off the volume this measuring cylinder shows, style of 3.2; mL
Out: 65; mL
